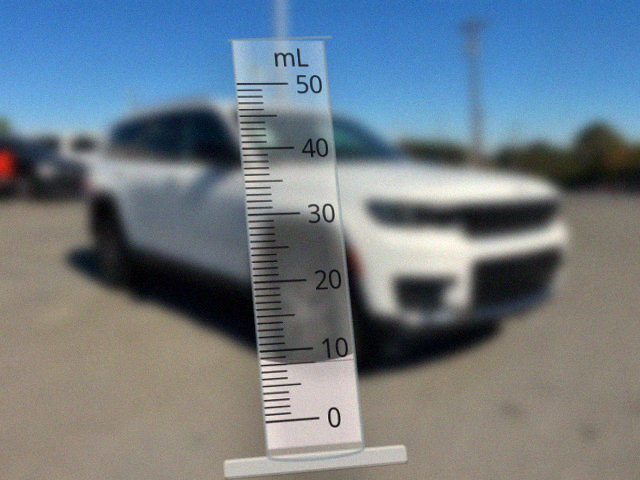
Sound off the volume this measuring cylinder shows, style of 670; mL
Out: 8; mL
